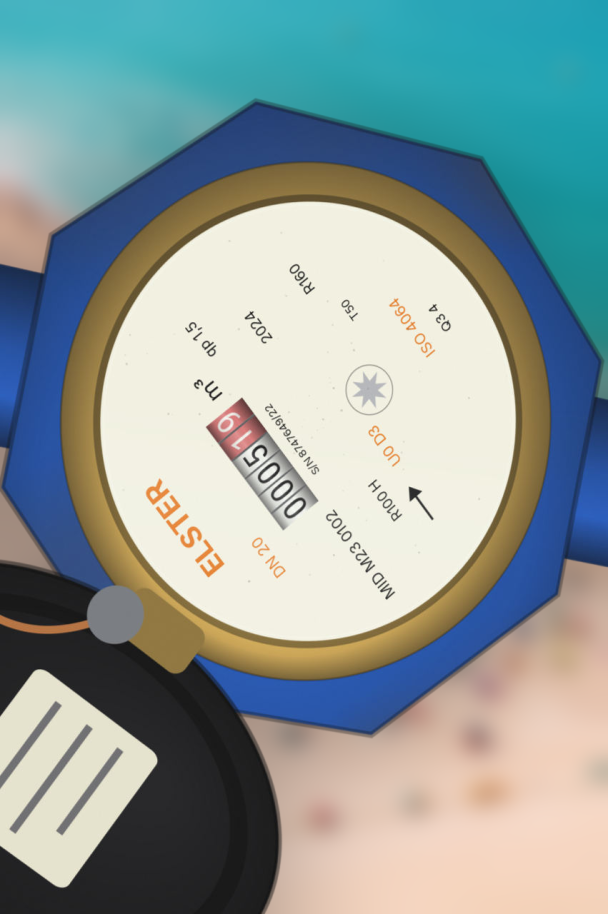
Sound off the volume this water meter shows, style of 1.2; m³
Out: 5.19; m³
